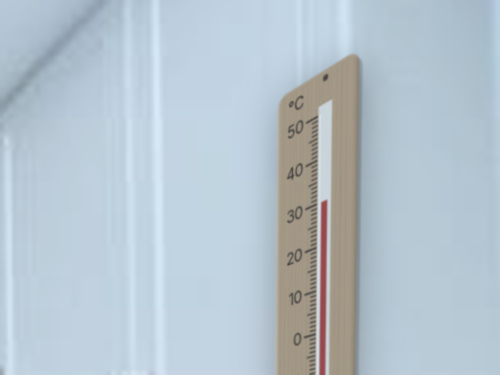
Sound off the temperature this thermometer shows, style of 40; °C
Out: 30; °C
